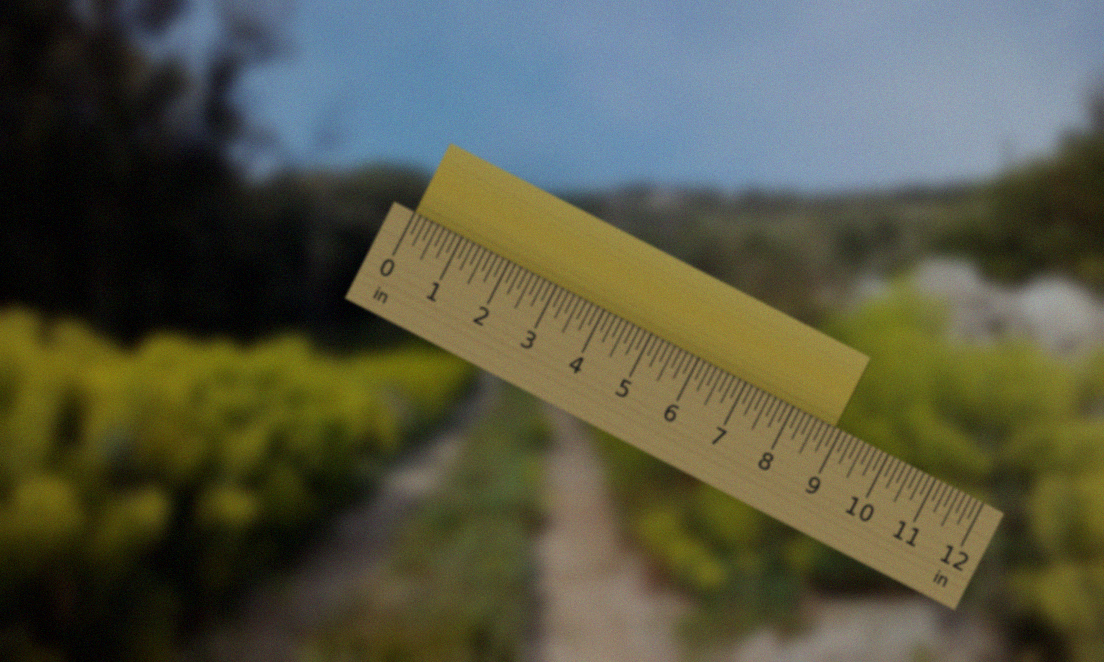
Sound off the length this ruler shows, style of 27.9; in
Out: 8.875; in
